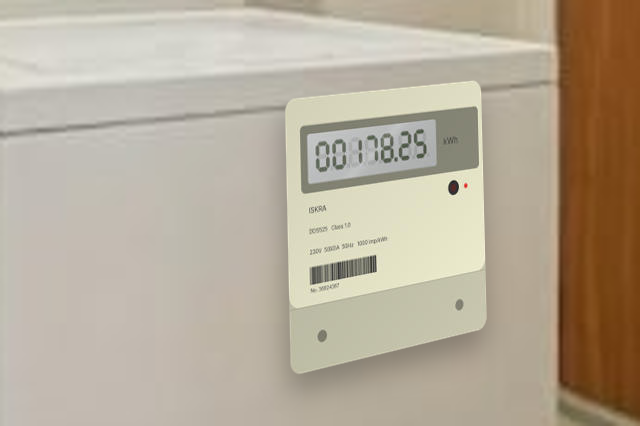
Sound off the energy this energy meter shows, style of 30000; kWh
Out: 178.25; kWh
